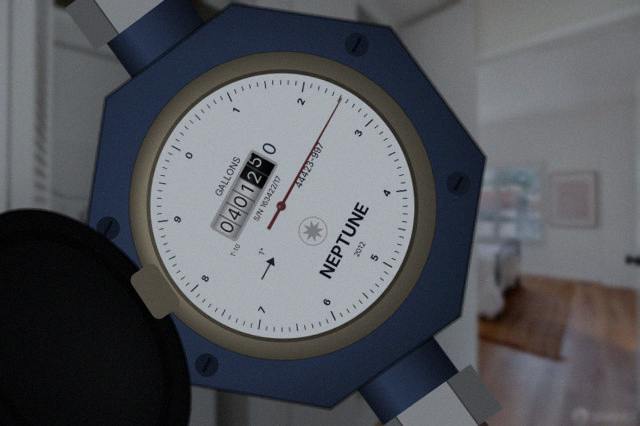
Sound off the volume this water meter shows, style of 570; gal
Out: 401252.5; gal
